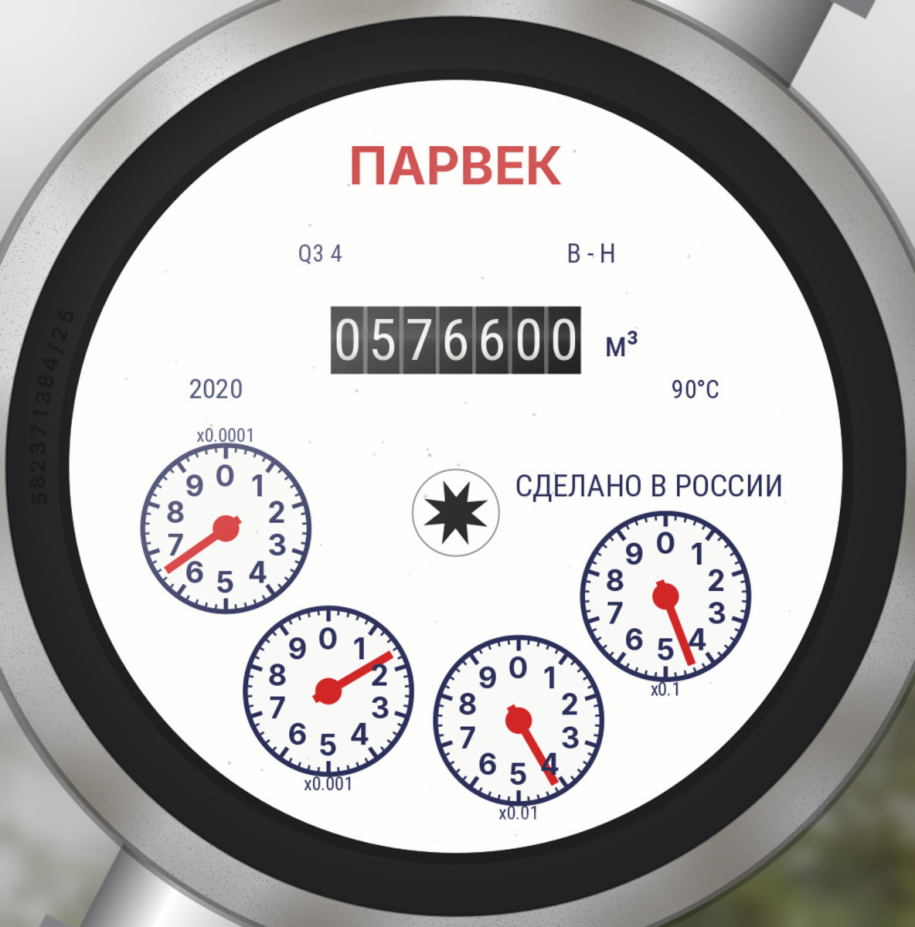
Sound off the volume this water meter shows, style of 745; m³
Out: 576600.4416; m³
